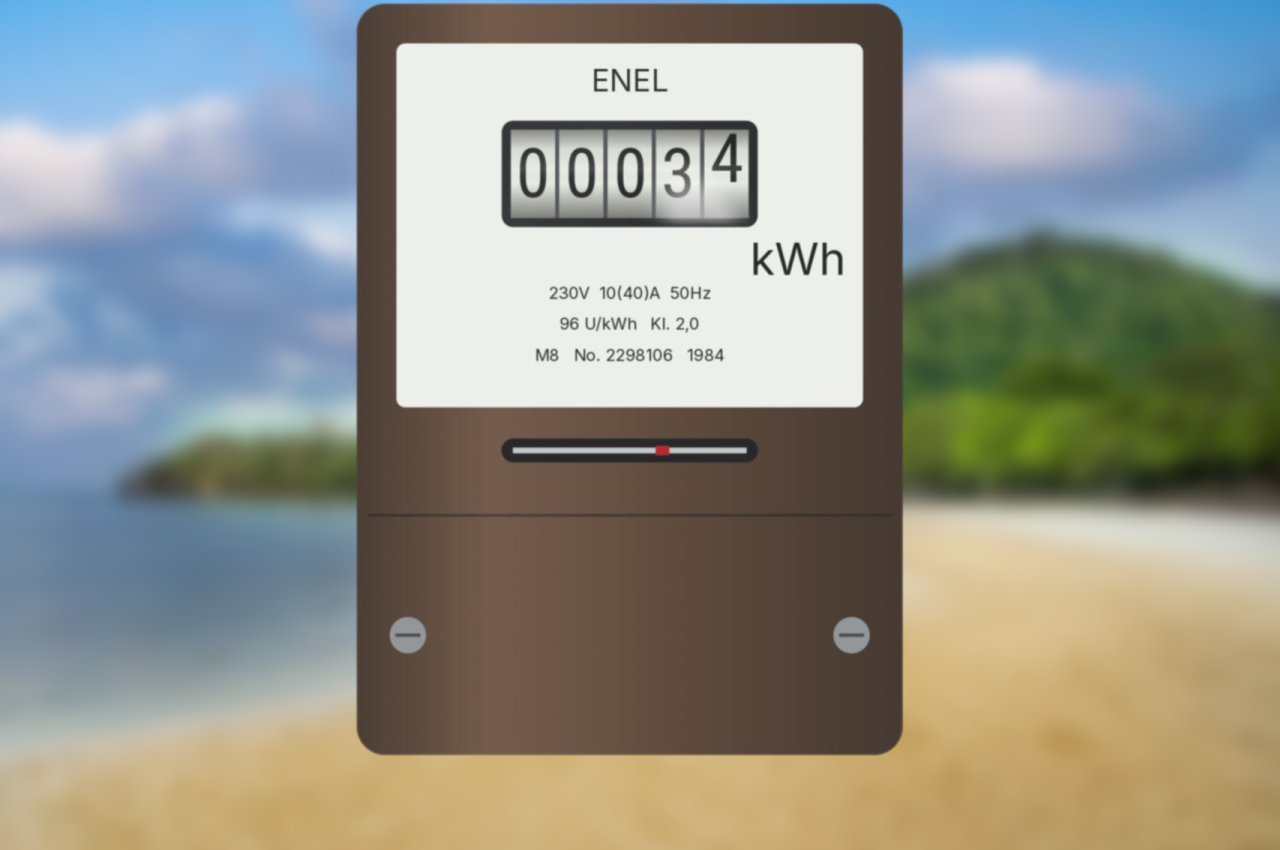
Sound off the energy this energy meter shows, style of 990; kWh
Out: 34; kWh
